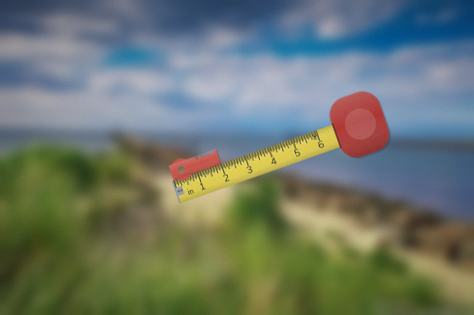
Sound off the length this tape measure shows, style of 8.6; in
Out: 2; in
